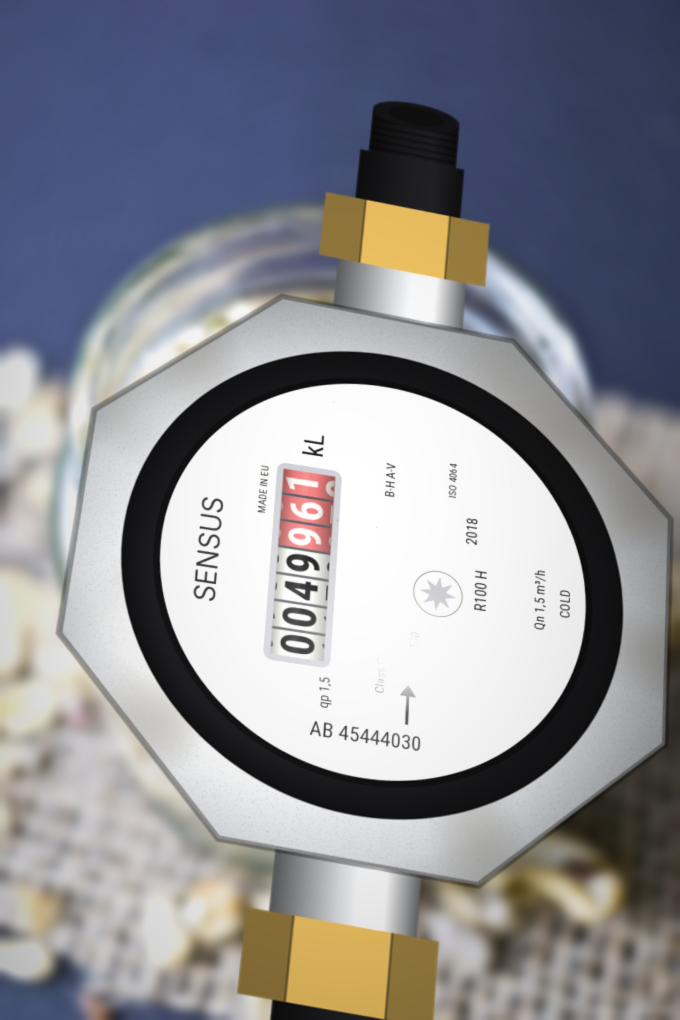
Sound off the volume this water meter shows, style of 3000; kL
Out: 49.961; kL
